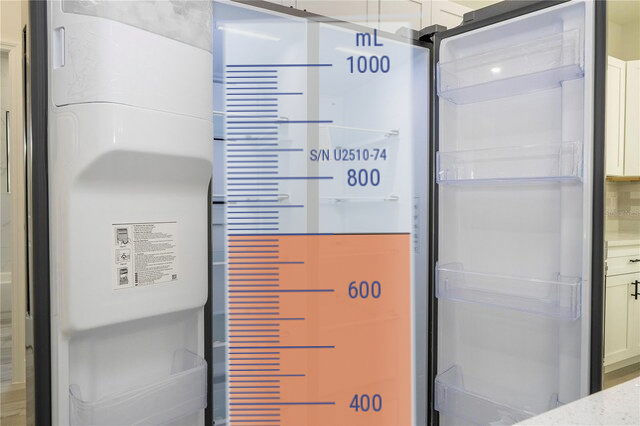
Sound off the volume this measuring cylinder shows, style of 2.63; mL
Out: 700; mL
